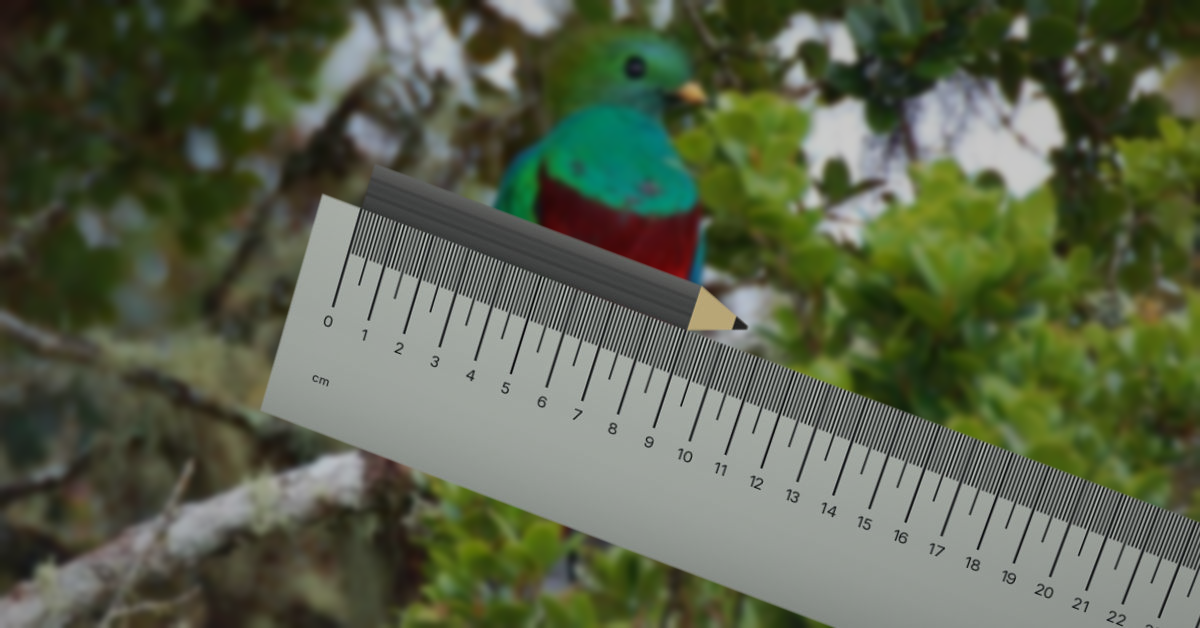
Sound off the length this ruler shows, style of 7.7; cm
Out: 10.5; cm
